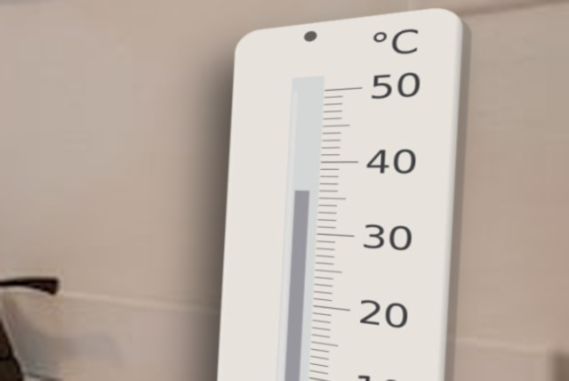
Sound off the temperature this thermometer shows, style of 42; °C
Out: 36; °C
